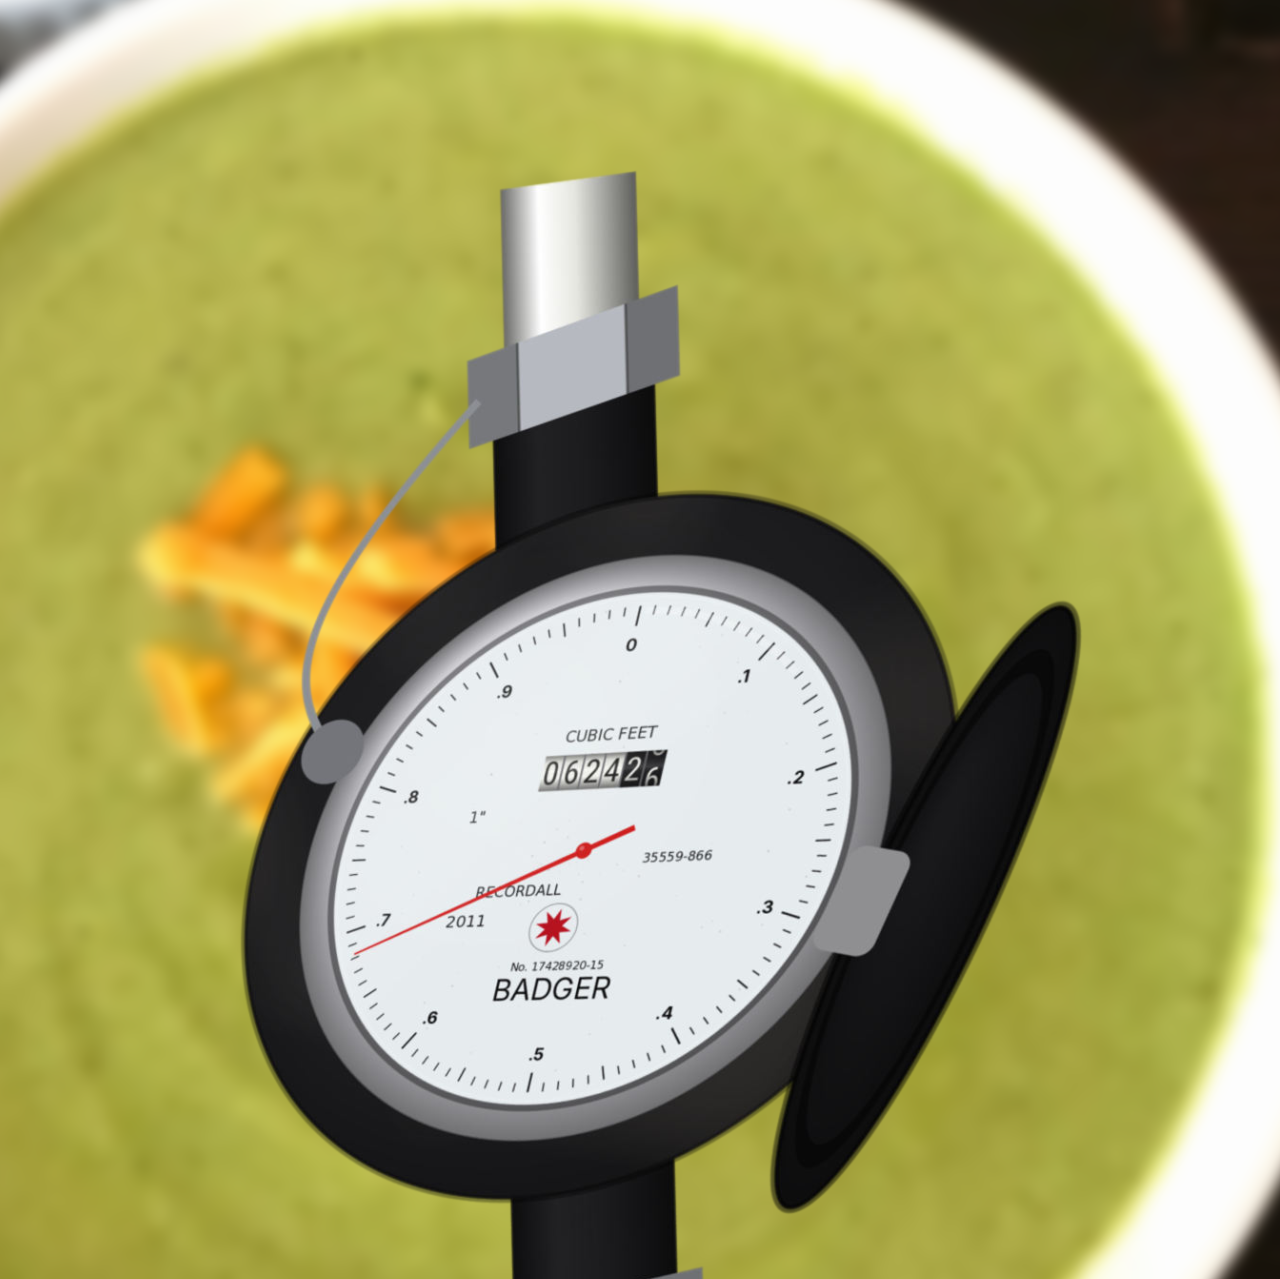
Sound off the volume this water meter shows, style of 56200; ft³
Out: 62425.68; ft³
